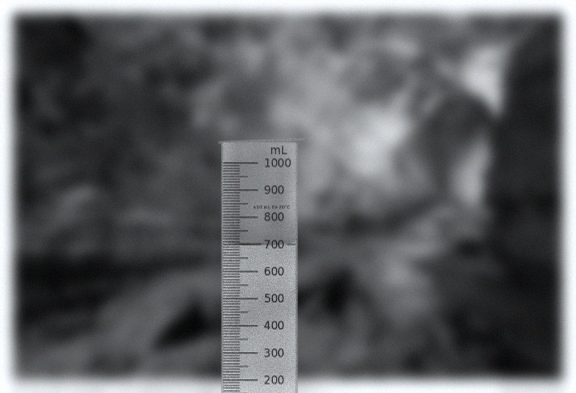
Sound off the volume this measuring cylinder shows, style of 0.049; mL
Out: 700; mL
